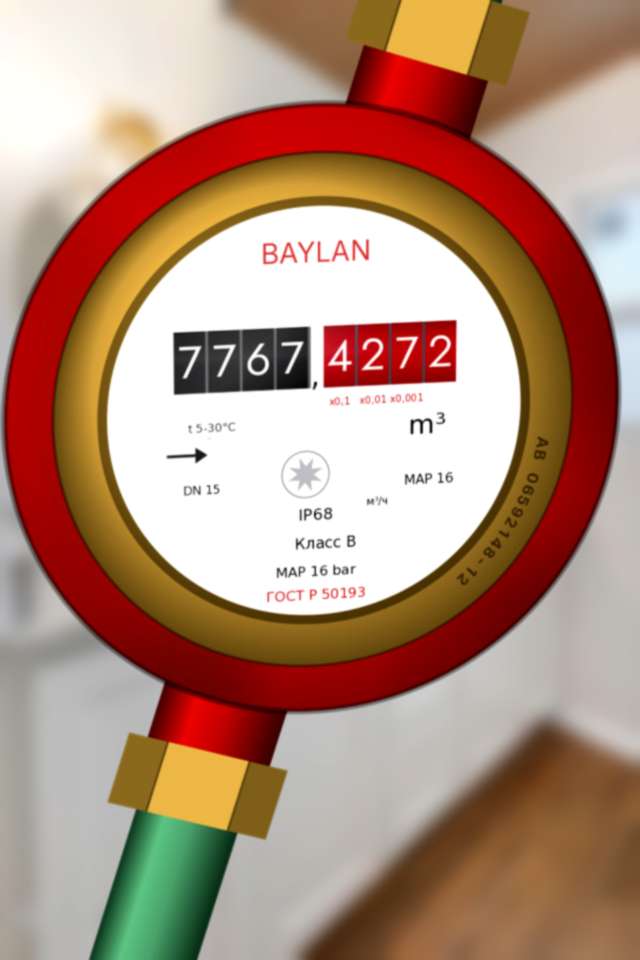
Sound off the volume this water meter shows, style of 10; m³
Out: 7767.4272; m³
